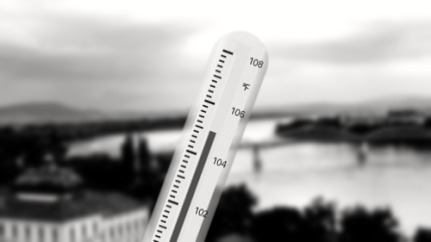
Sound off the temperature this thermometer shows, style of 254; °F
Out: 105; °F
